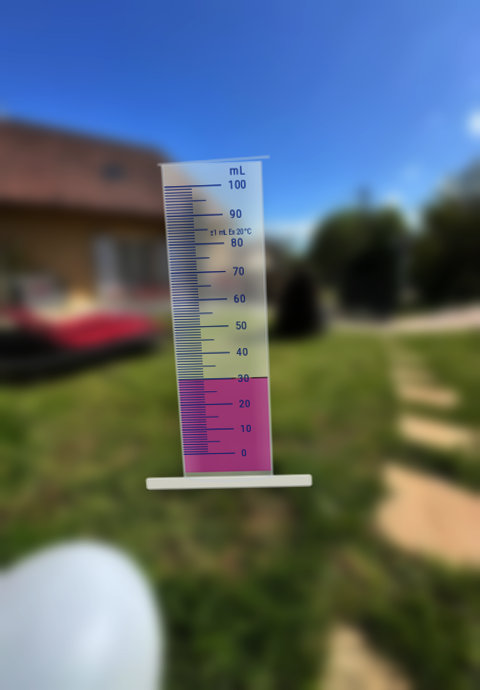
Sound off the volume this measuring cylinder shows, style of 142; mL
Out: 30; mL
